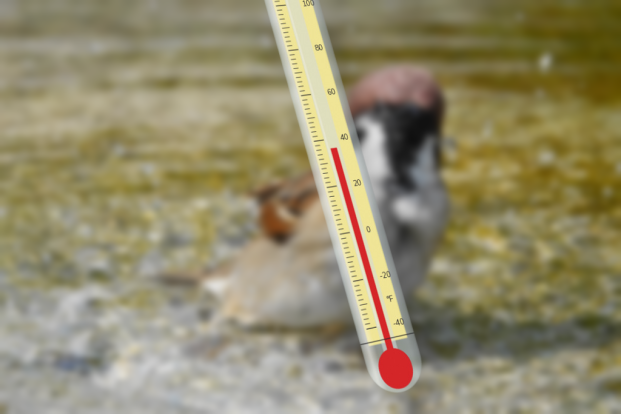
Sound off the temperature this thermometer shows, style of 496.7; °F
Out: 36; °F
